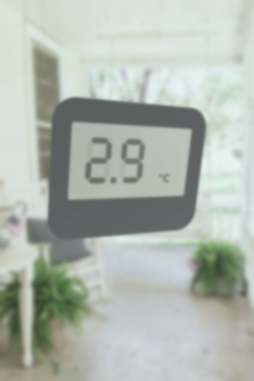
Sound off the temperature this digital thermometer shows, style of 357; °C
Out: 2.9; °C
